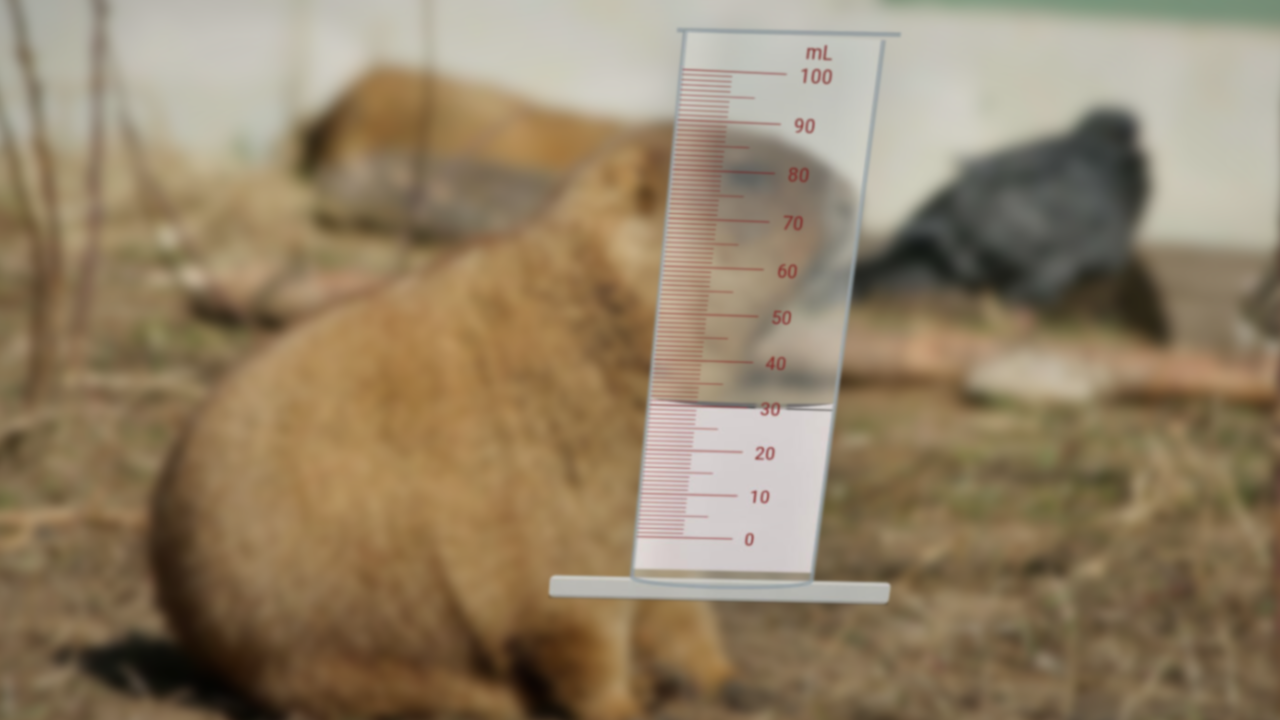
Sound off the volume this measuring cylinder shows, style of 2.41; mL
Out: 30; mL
